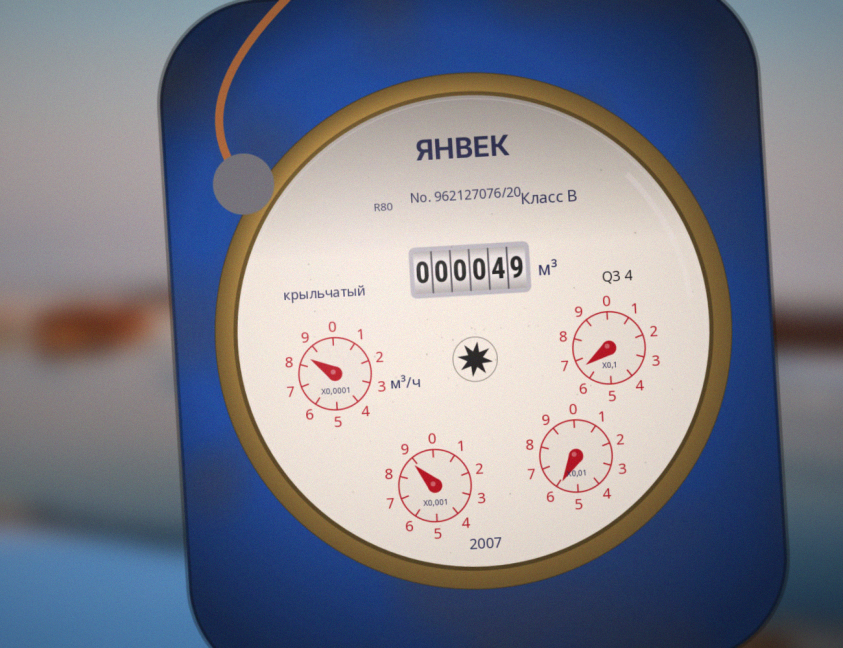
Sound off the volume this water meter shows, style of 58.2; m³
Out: 49.6588; m³
